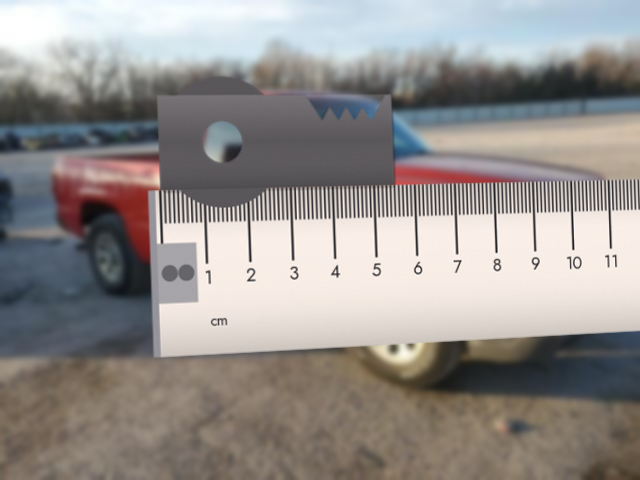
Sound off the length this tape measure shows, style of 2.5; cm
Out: 5.5; cm
